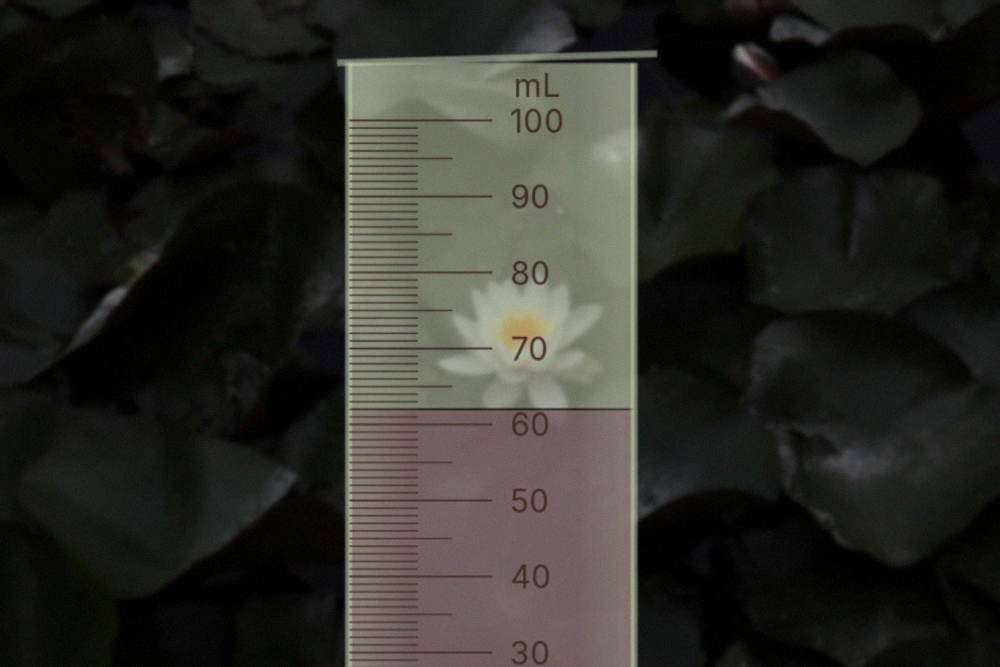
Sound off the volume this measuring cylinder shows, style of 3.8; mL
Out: 62; mL
